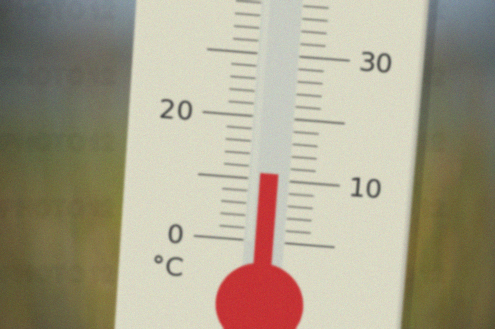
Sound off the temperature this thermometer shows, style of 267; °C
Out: 11; °C
